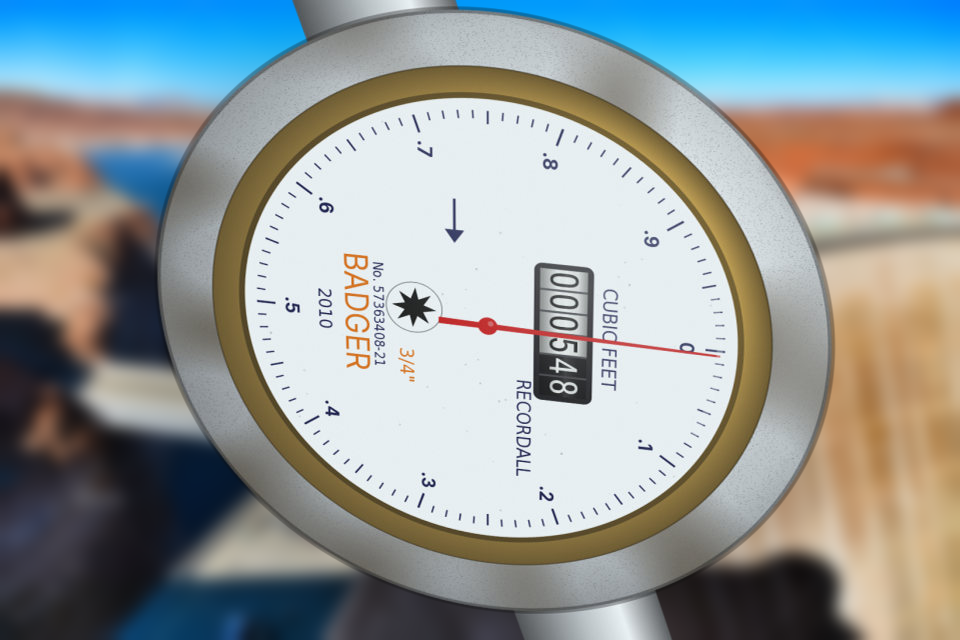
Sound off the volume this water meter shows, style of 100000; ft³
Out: 548.00; ft³
